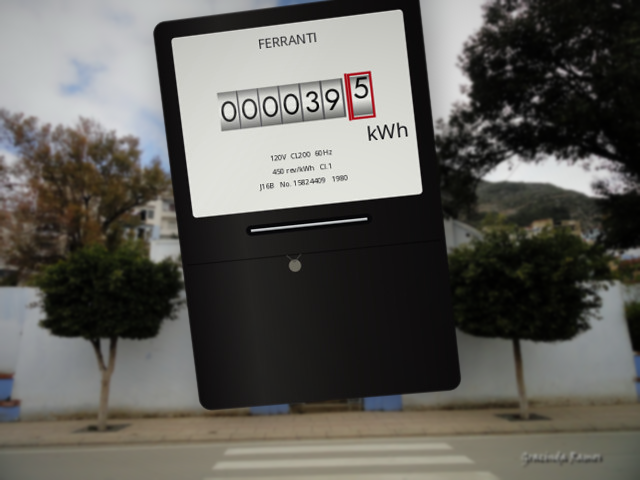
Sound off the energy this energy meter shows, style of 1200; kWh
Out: 39.5; kWh
